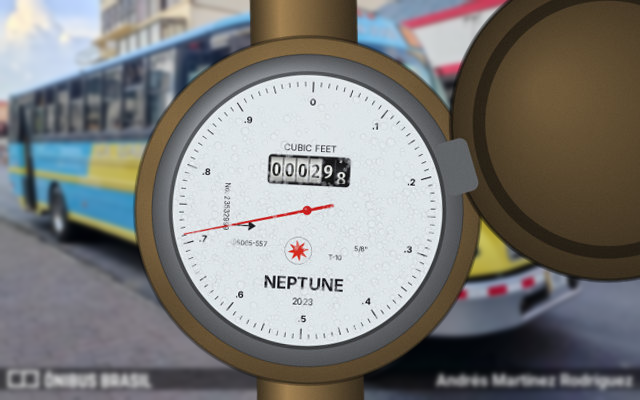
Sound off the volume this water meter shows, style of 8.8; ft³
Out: 297.71; ft³
